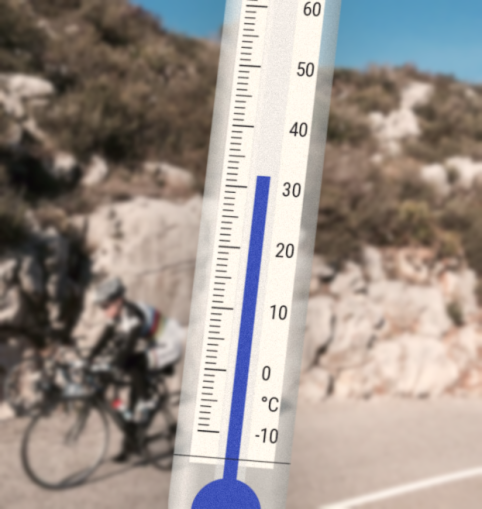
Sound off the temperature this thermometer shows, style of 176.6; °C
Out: 32; °C
